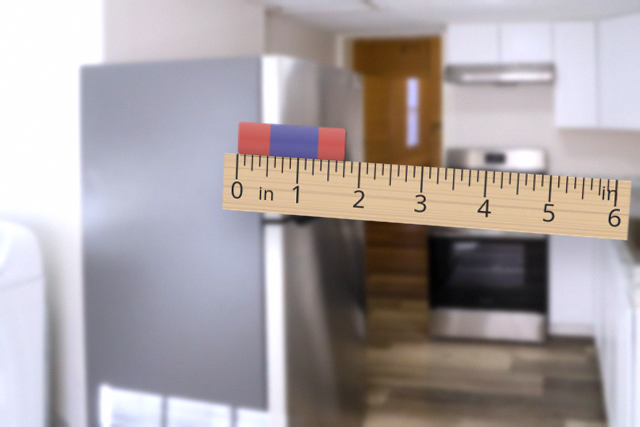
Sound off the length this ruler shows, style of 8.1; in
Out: 1.75; in
